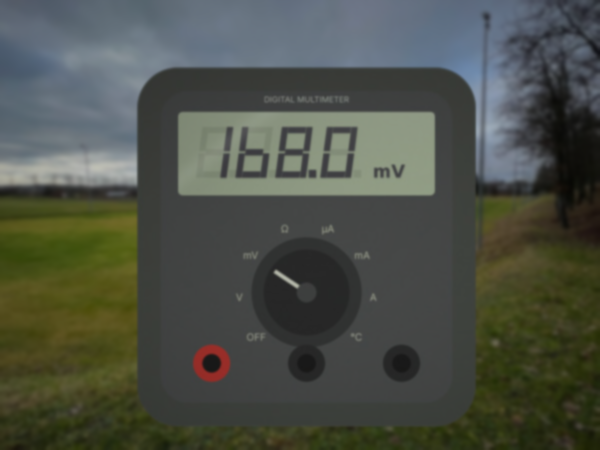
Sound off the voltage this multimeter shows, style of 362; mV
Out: 168.0; mV
